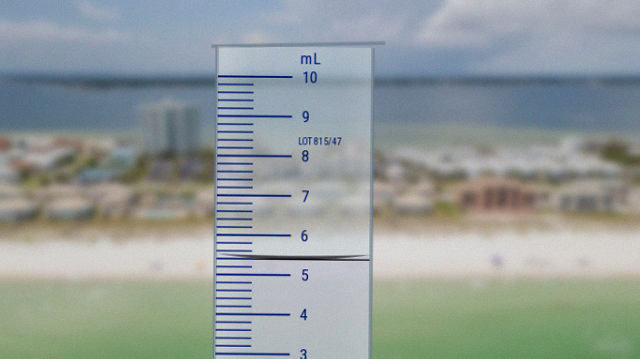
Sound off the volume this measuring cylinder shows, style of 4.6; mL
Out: 5.4; mL
